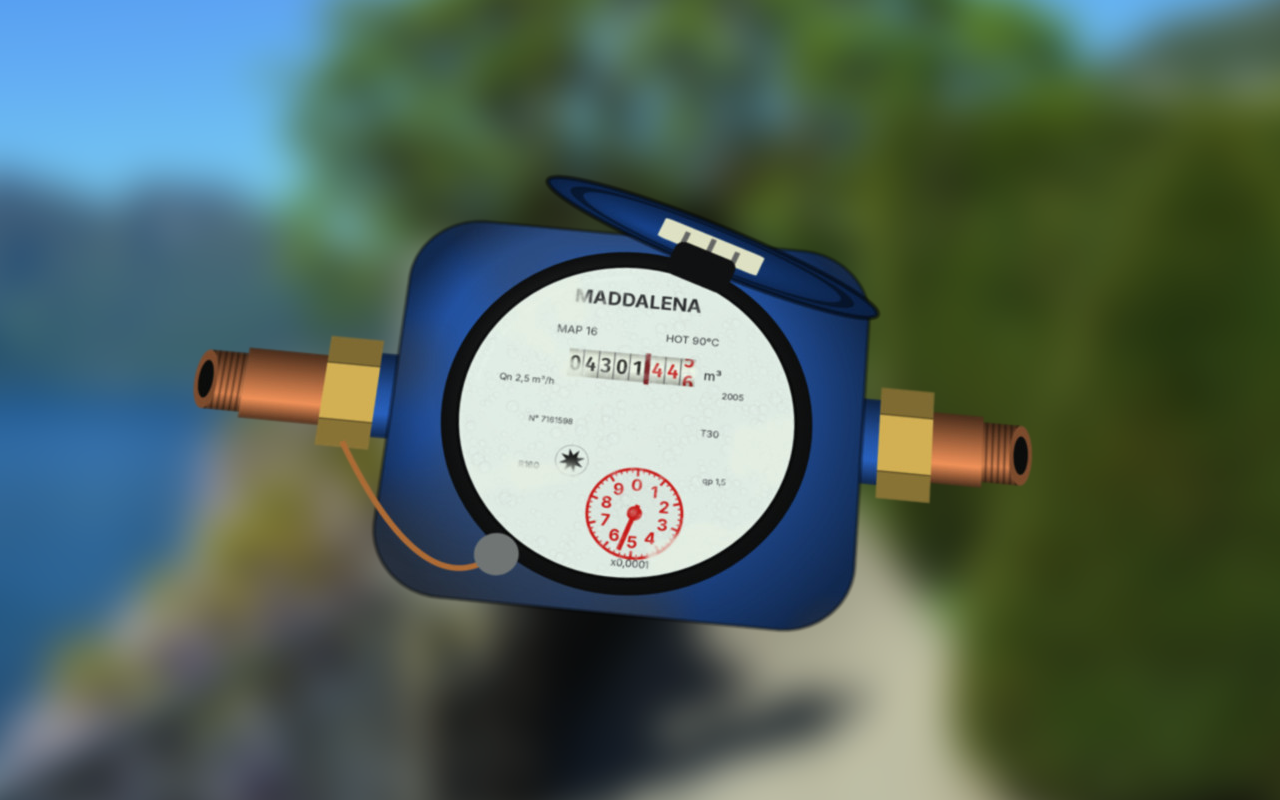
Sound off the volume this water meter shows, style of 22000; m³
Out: 4301.4455; m³
